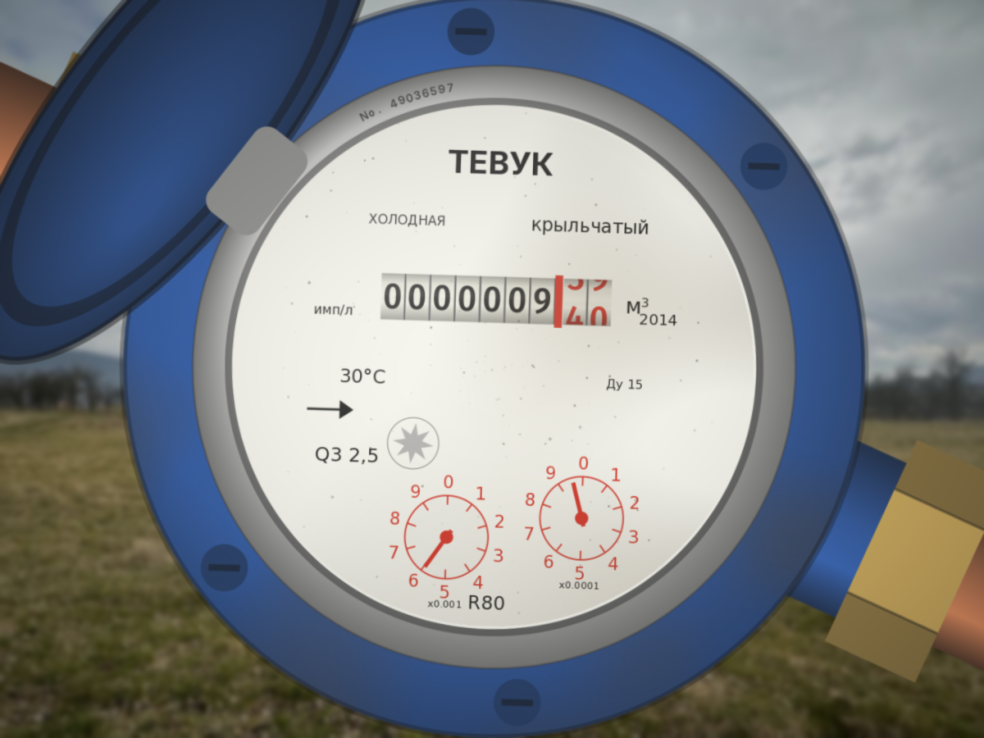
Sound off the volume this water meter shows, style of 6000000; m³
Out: 9.3959; m³
